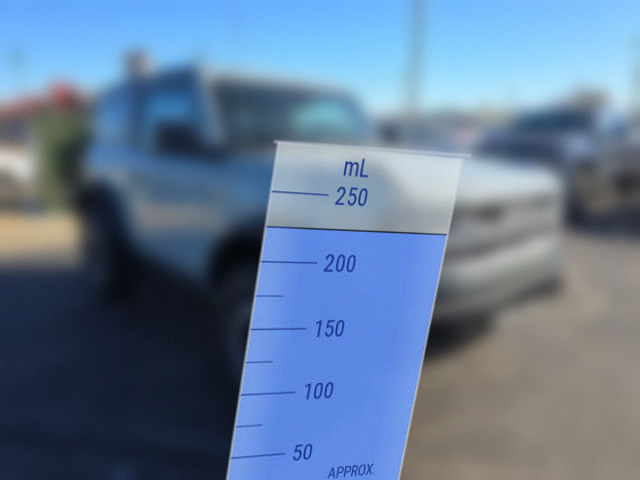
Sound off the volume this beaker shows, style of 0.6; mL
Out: 225; mL
